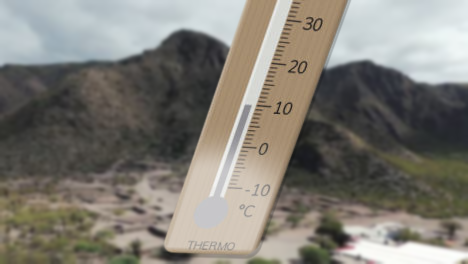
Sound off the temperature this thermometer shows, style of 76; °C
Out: 10; °C
